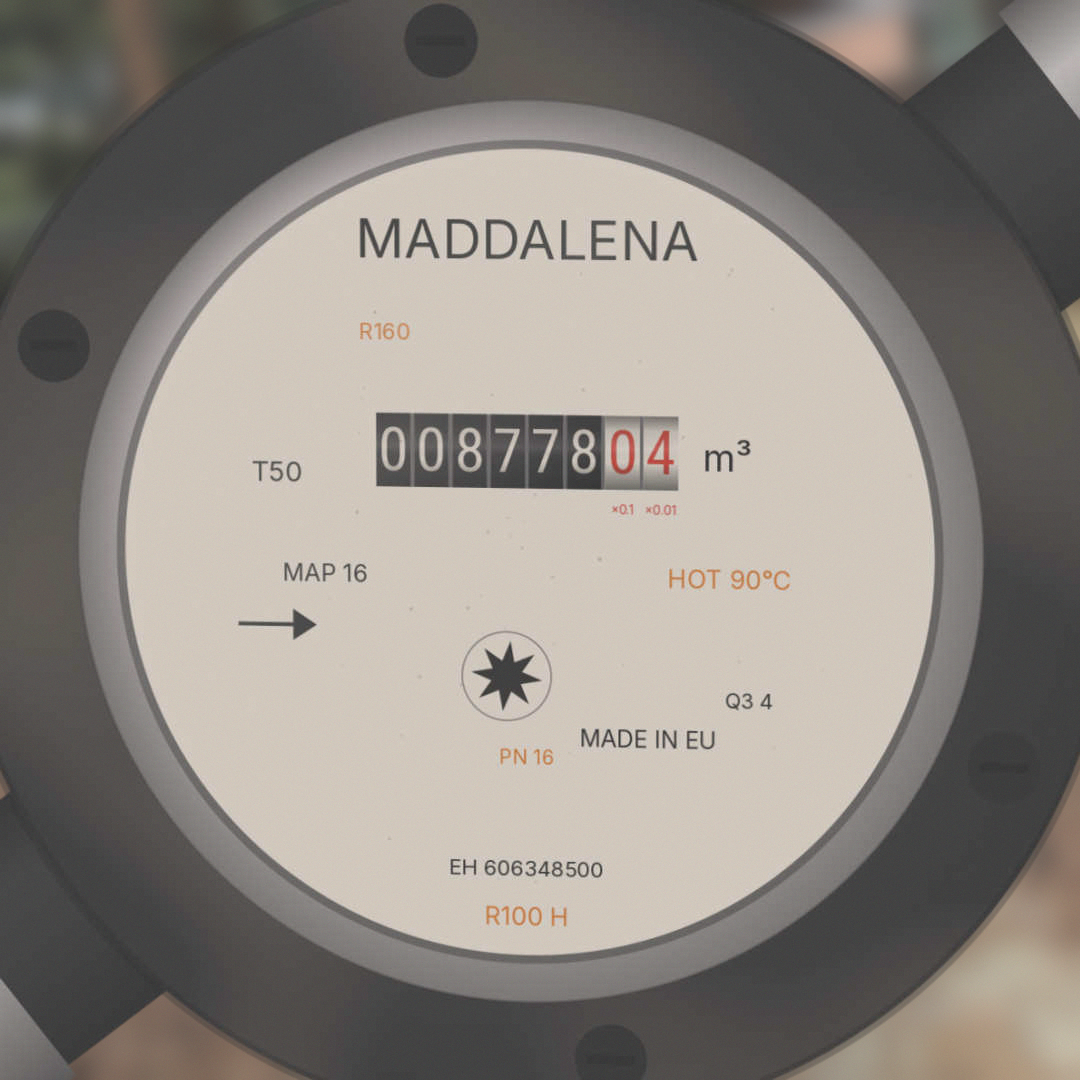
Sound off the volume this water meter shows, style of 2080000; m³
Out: 8778.04; m³
